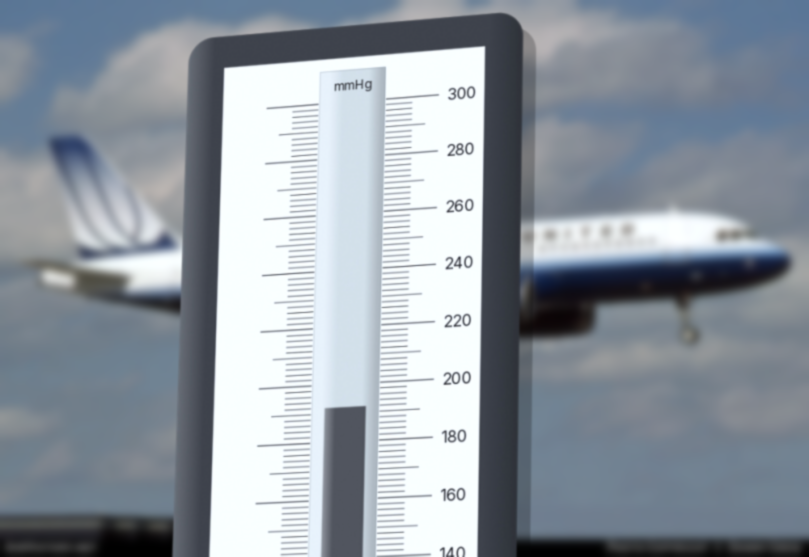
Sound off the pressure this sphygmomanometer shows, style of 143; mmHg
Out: 192; mmHg
